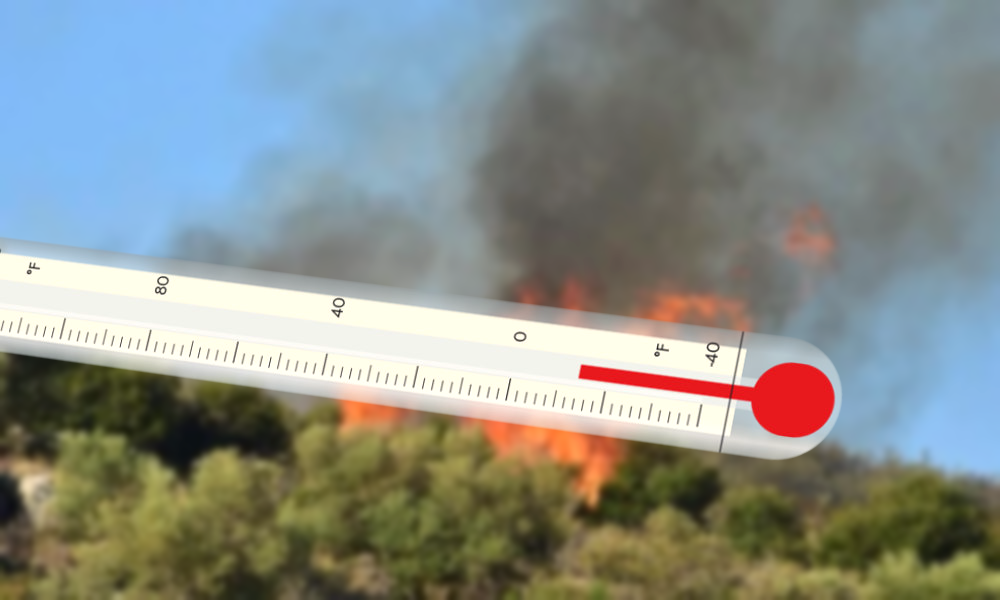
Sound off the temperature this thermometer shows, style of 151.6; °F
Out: -14; °F
